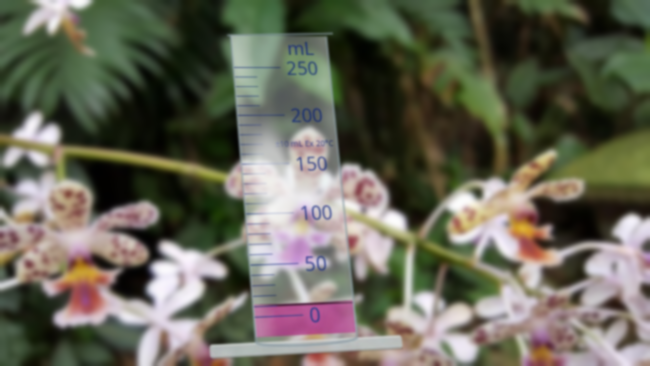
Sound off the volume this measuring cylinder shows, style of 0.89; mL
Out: 10; mL
